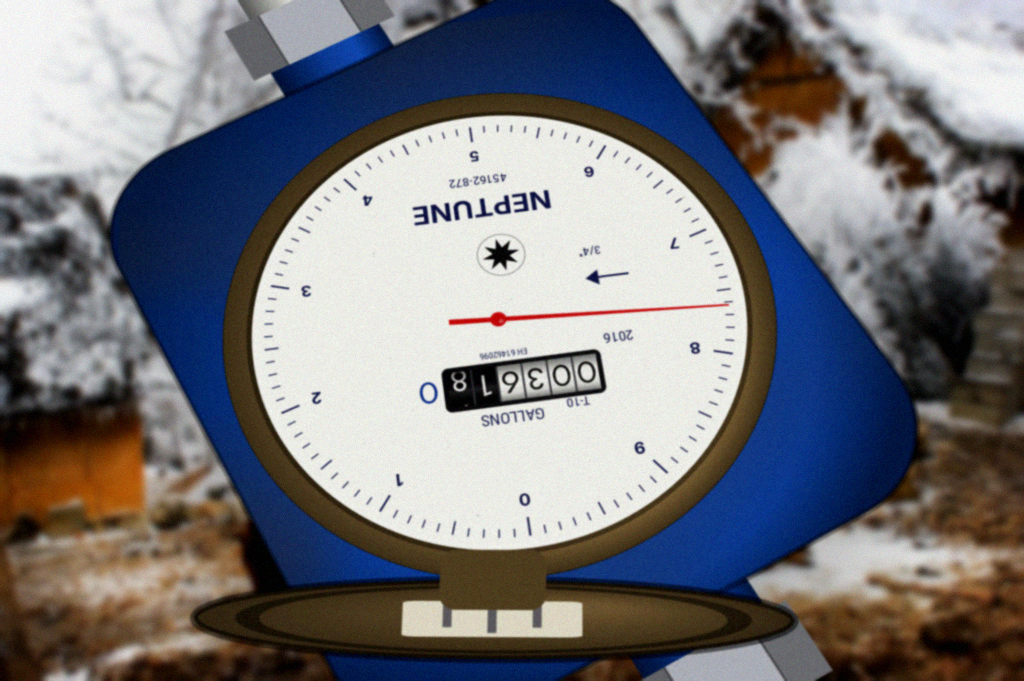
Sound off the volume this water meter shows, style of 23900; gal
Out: 36177.6; gal
